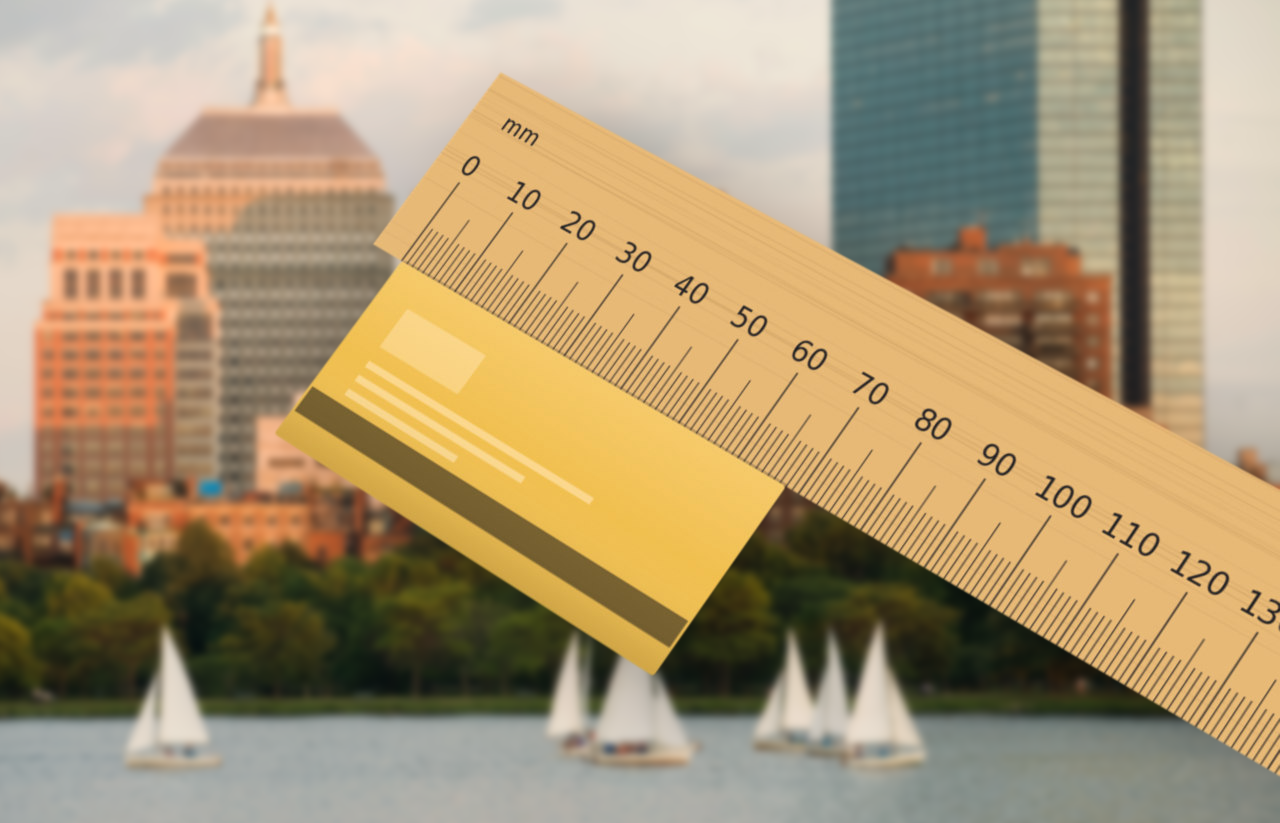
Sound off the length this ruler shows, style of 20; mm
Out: 68; mm
